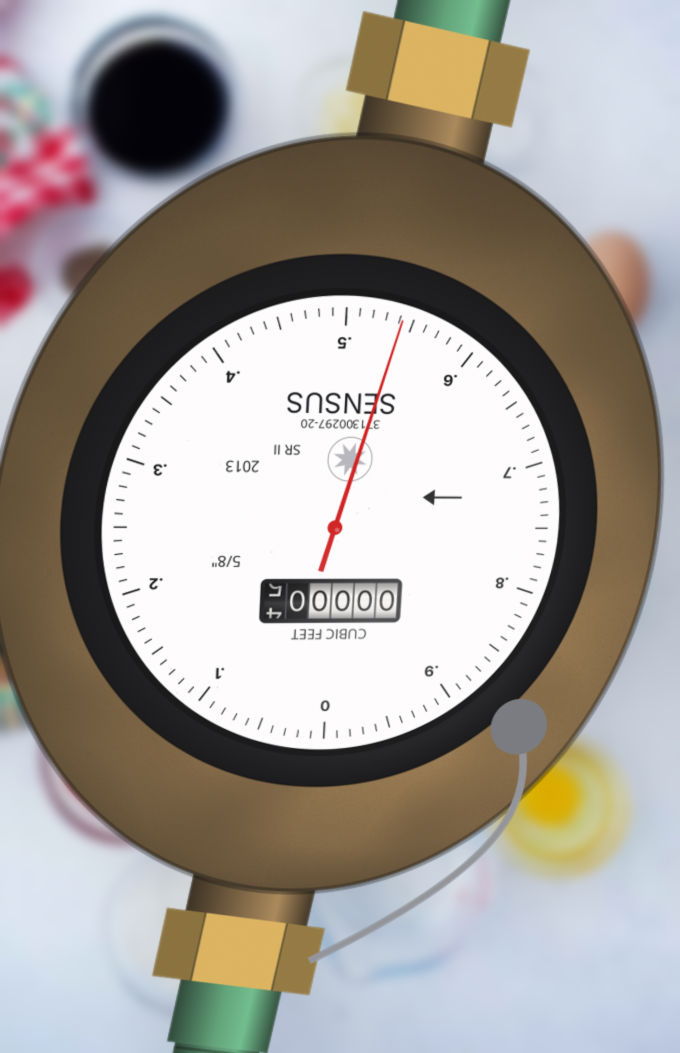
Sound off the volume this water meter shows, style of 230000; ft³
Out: 4.54; ft³
